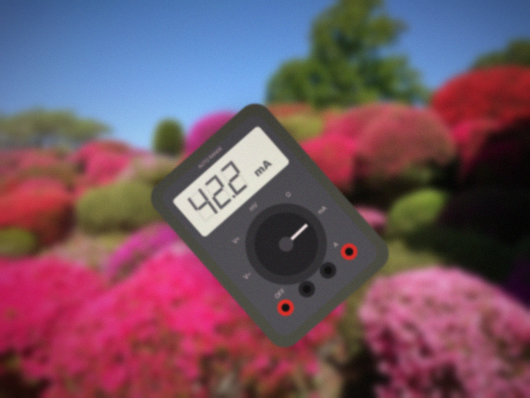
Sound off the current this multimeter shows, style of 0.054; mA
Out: 42.2; mA
